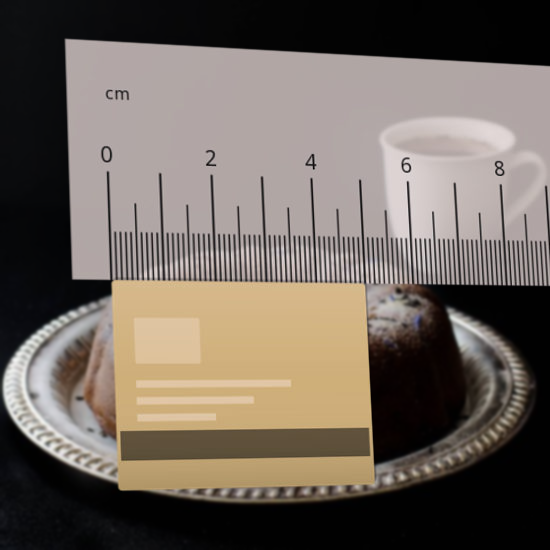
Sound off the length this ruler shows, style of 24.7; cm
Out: 5; cm
